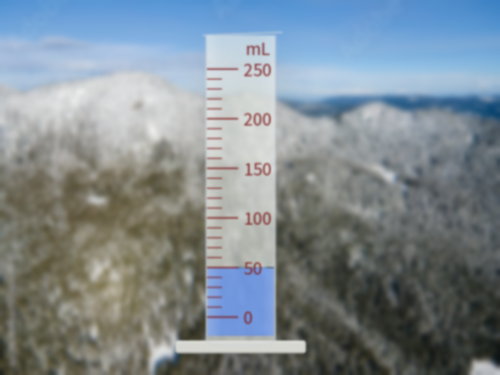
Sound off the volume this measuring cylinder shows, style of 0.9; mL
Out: 50; mL
